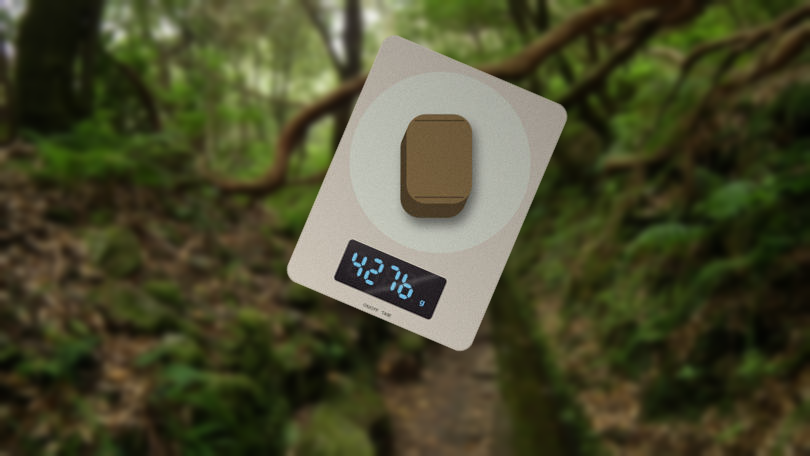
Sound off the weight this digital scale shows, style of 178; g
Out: 4276; g
